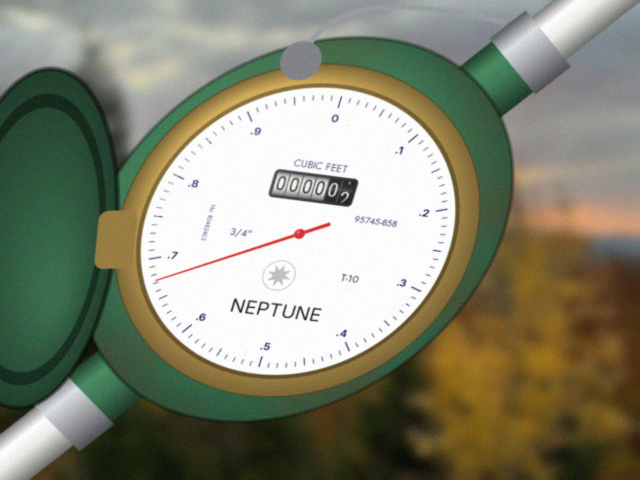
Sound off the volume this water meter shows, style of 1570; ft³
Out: 1.67; ft³
